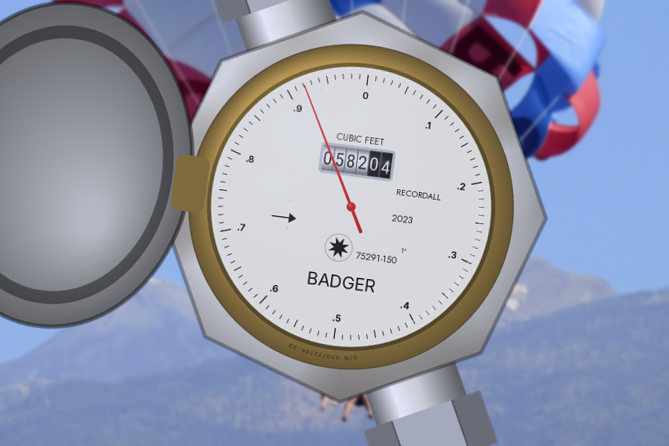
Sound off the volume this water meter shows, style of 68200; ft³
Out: 58203.92; ft³
